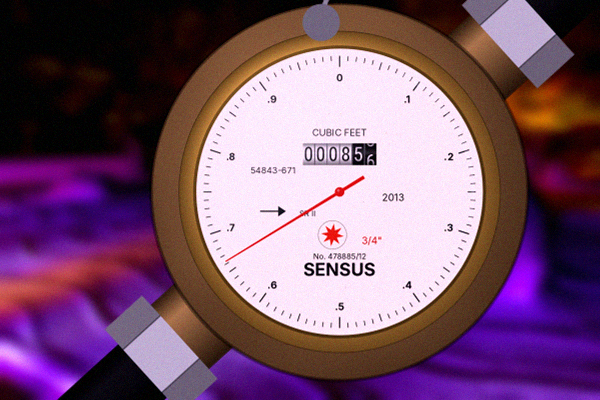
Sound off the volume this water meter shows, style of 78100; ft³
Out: 855.66; ft³
